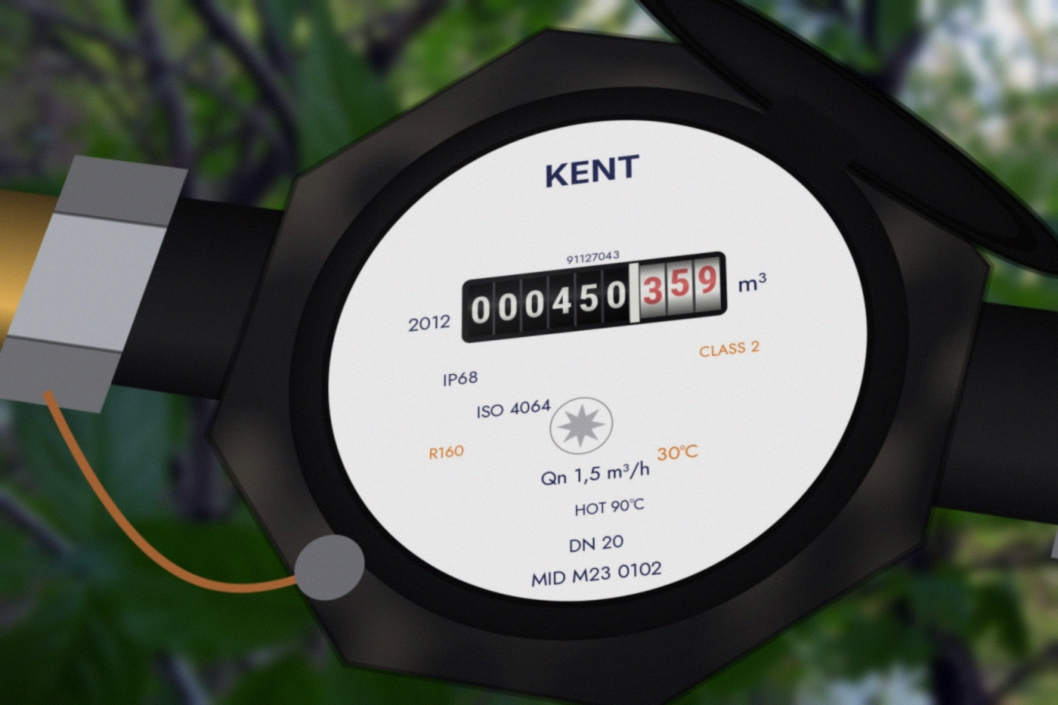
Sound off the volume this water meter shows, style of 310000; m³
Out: 450.359; m³
